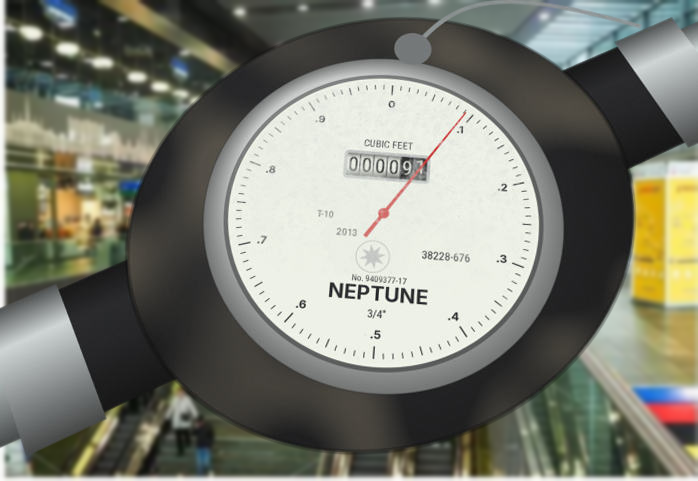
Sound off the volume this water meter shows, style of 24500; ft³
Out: 91.09; ft³
